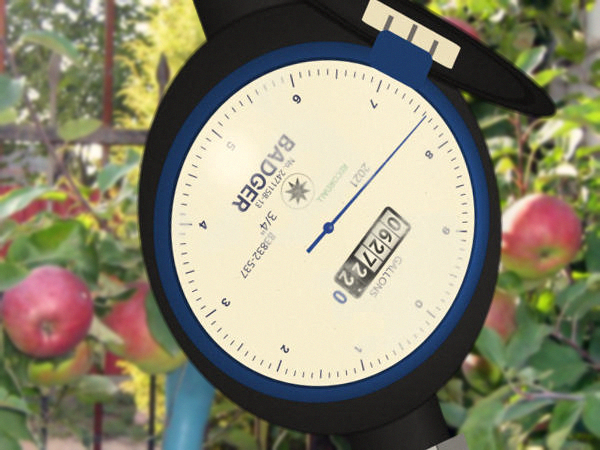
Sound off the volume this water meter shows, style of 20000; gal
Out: 627217.6; gal
